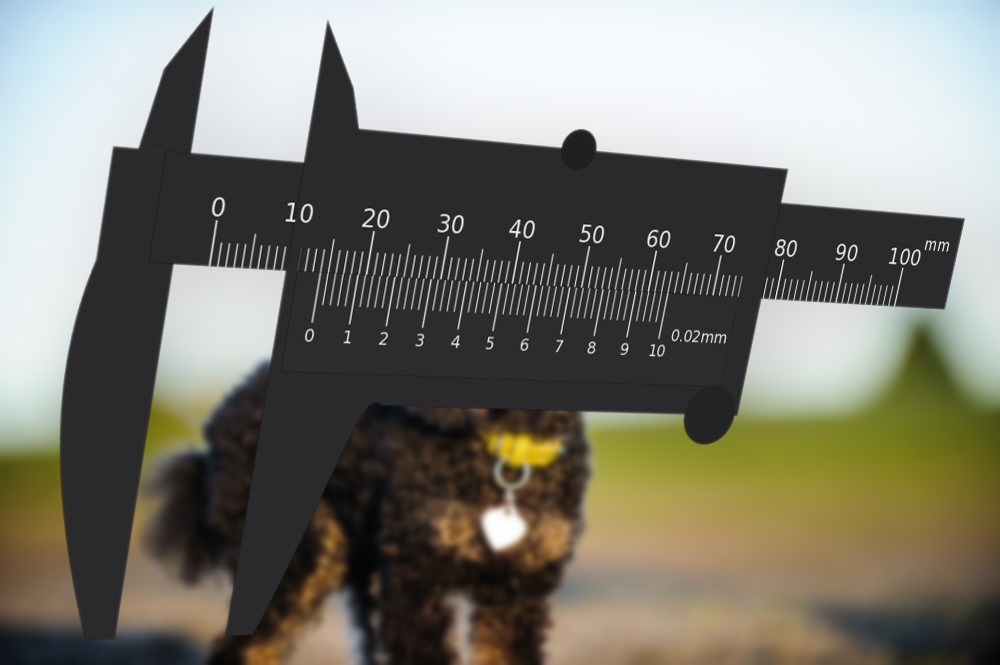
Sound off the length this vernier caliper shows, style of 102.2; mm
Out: 14.0; mm
